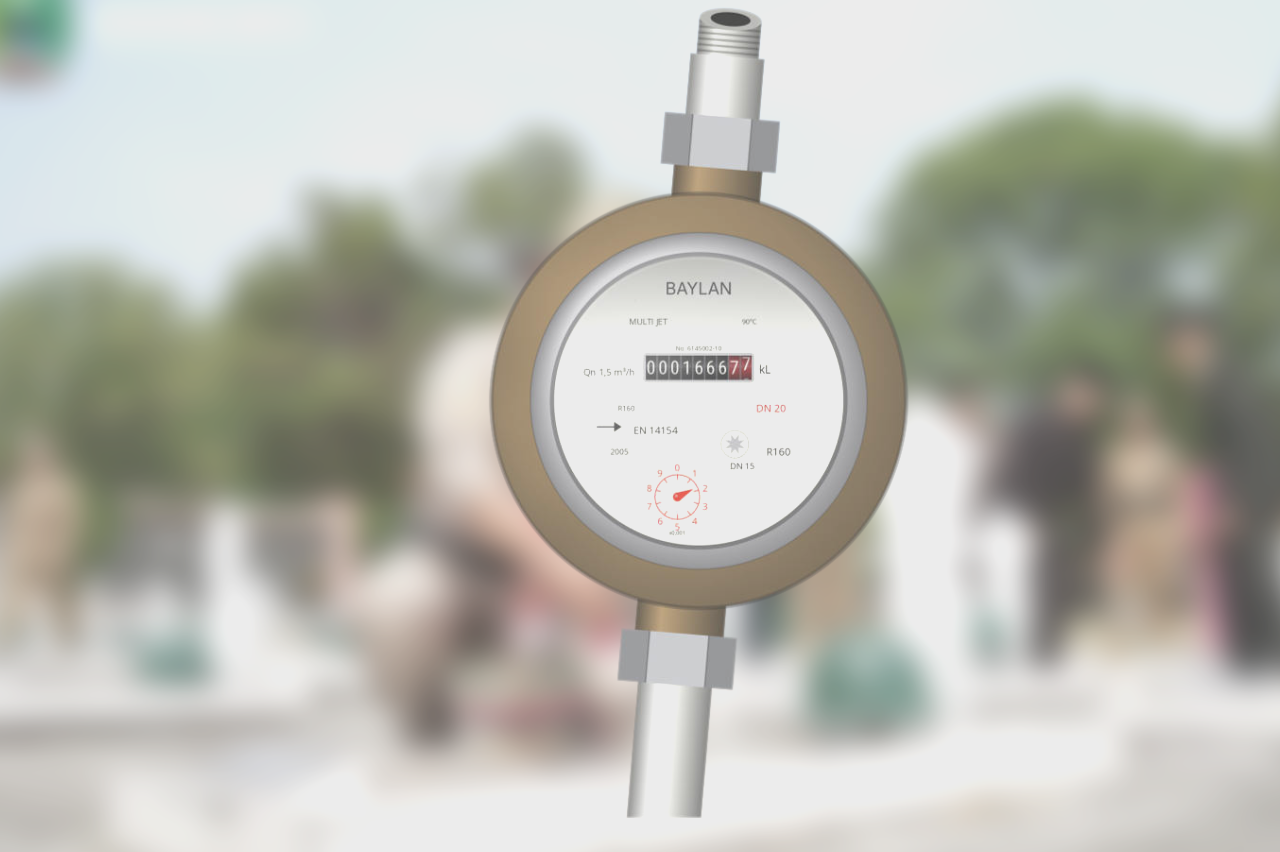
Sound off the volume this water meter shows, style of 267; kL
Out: 1666.771; kL
